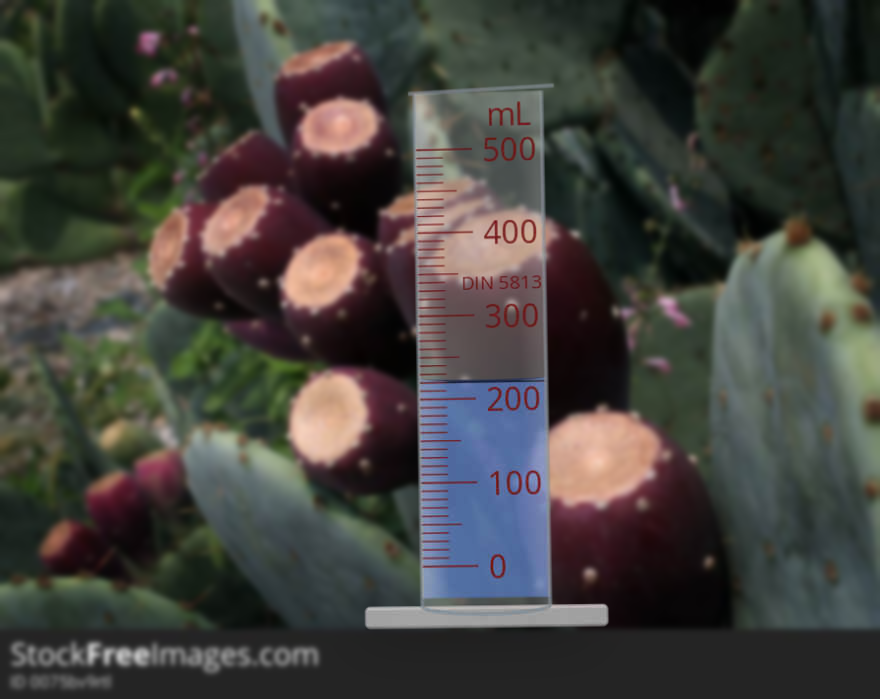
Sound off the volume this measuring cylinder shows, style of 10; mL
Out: 220; mL
